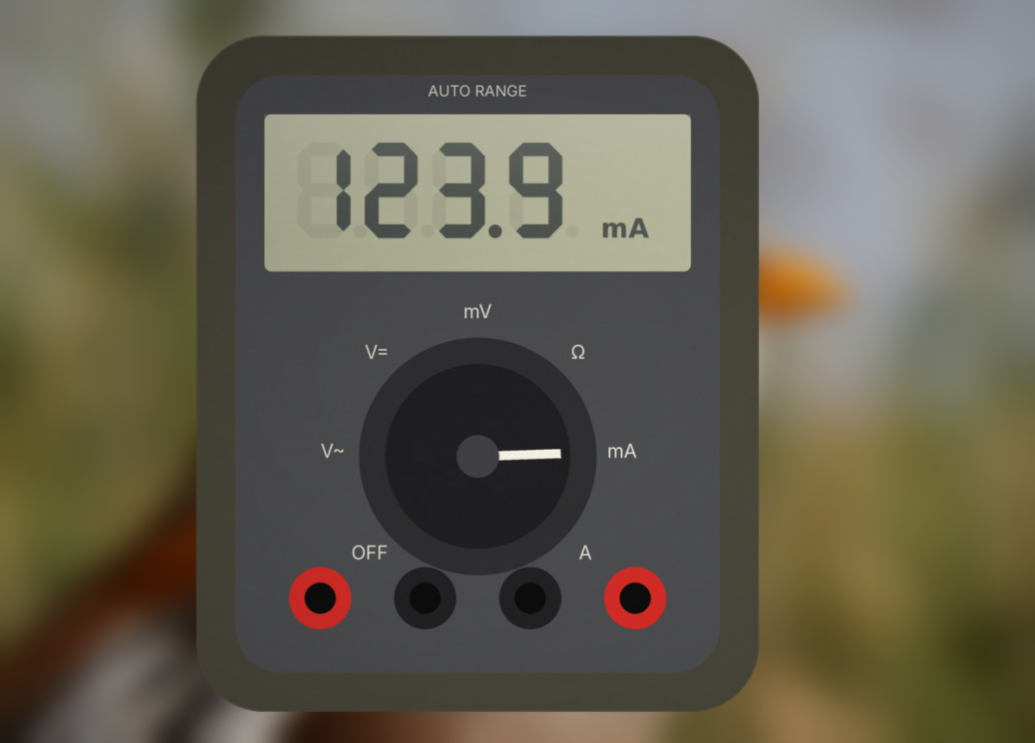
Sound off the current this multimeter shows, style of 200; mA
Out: 123.9; mA
